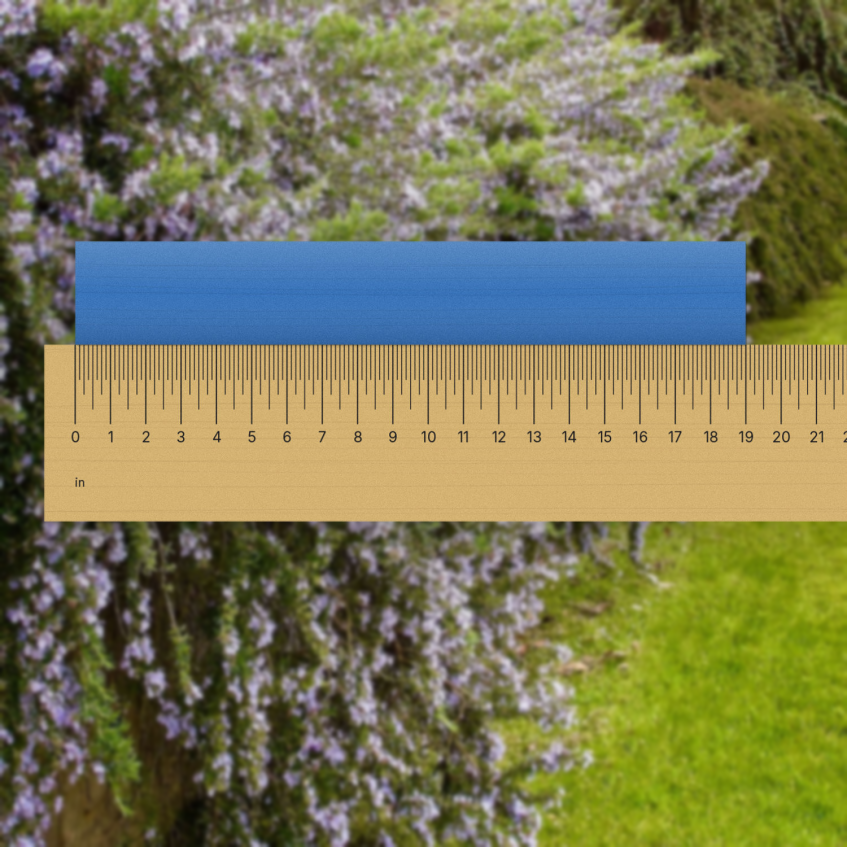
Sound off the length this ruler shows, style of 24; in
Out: 19; in
